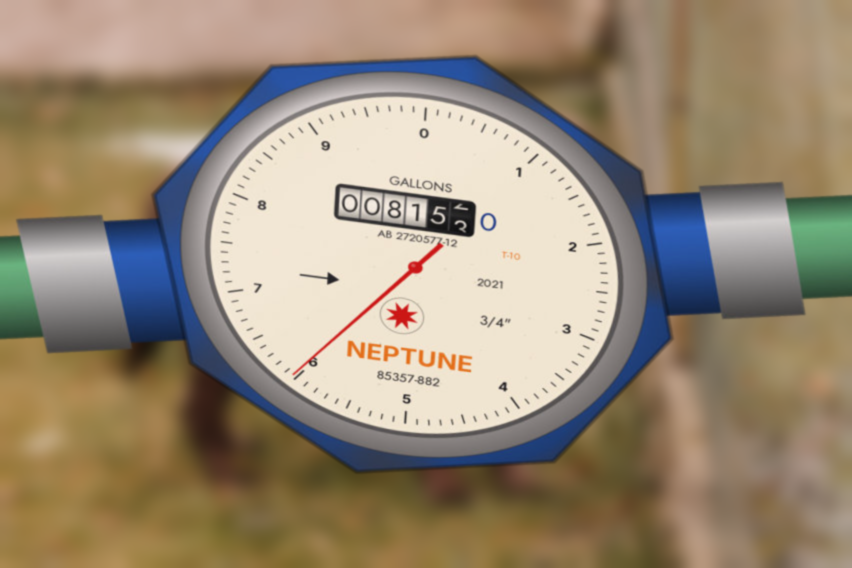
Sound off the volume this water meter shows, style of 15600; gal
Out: 81526.0; gal
